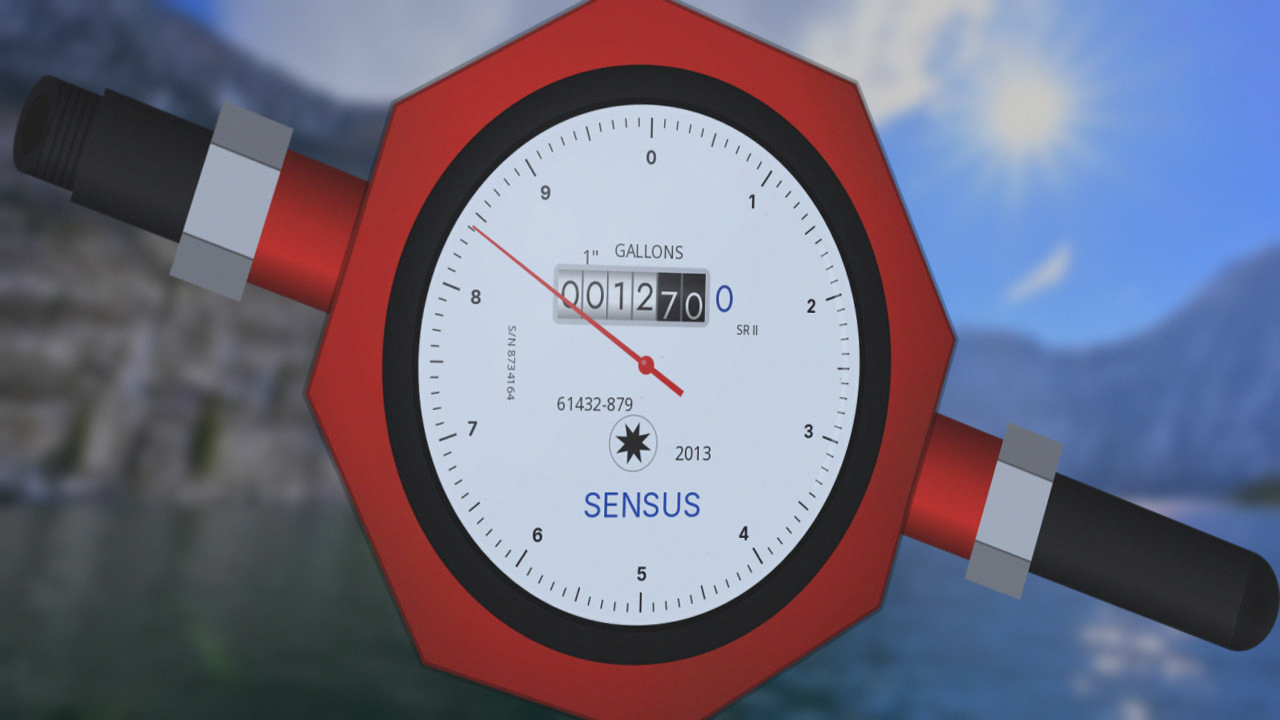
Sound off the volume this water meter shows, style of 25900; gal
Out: 12698.4; gal
